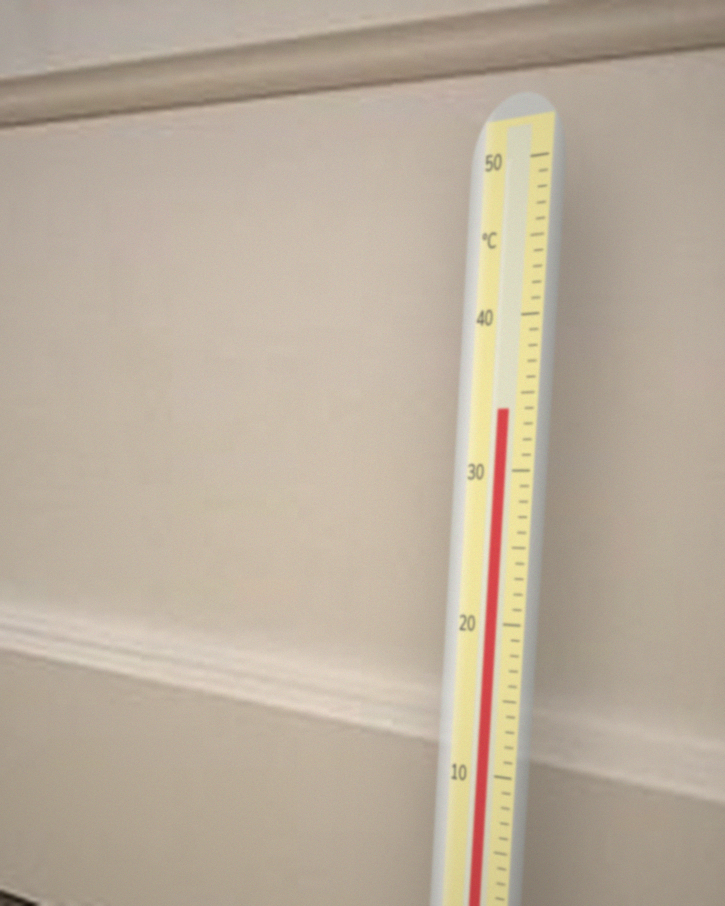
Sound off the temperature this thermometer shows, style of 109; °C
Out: 34; °C
